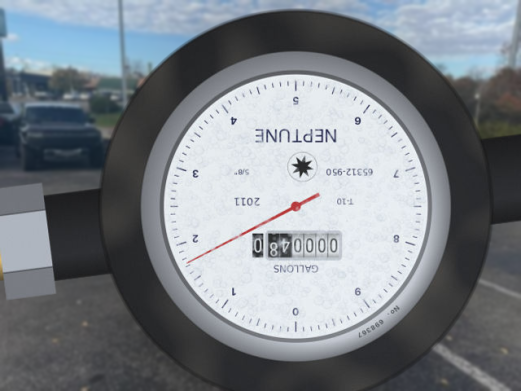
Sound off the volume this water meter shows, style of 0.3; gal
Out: 481.7; gal
